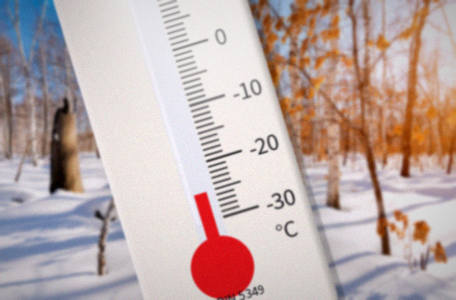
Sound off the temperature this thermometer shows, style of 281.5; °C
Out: -25; °C
